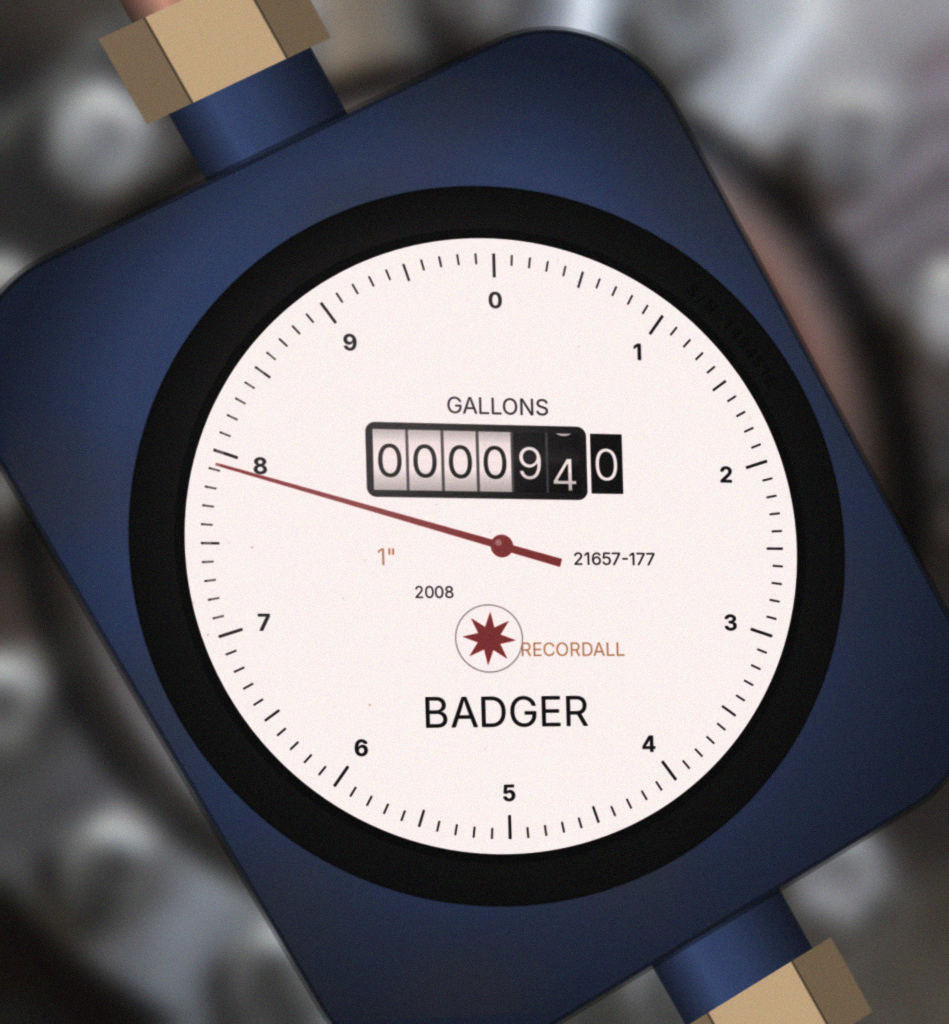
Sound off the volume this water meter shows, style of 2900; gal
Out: 937.9; gal
